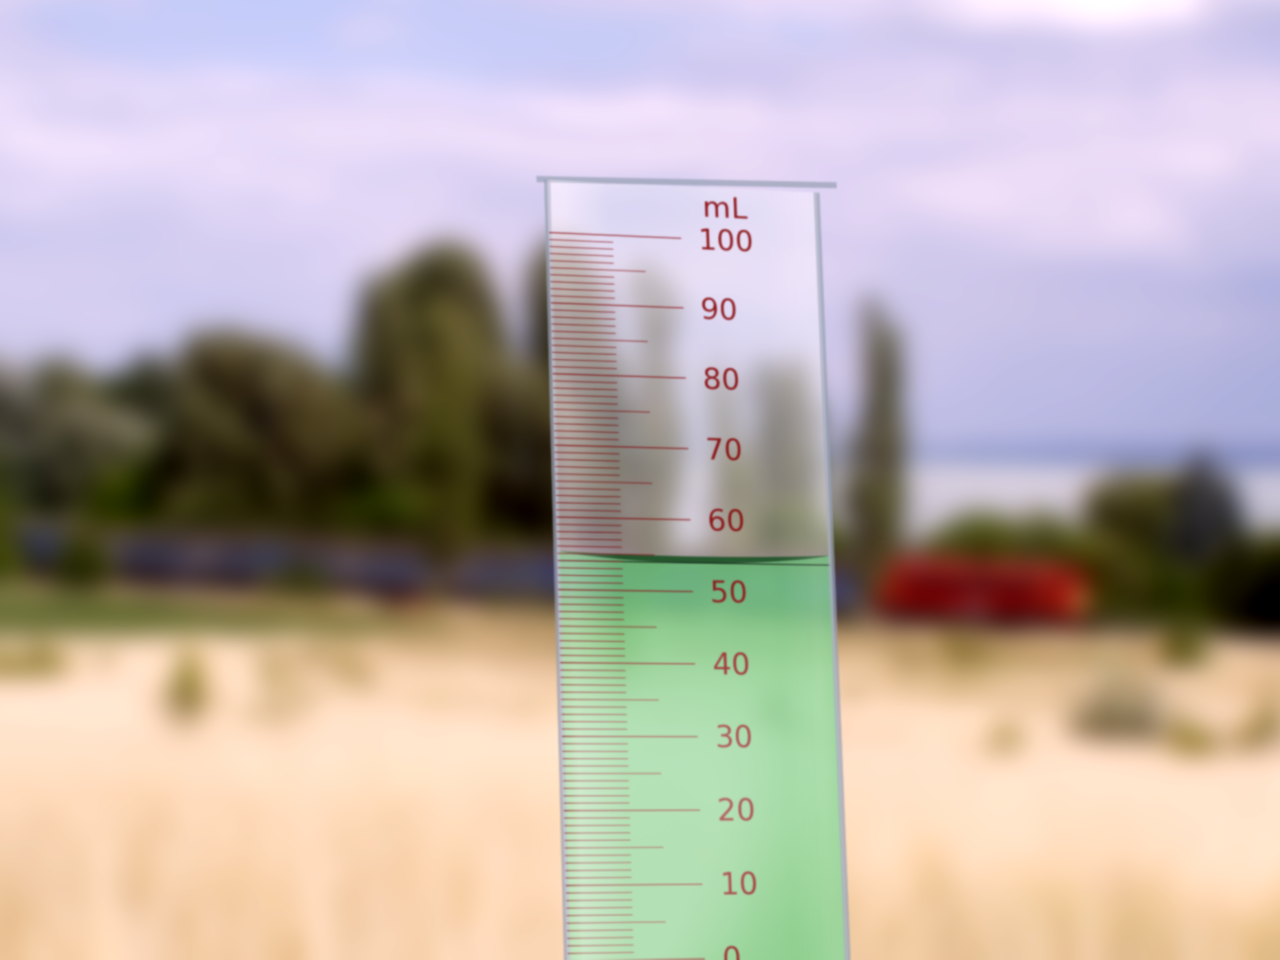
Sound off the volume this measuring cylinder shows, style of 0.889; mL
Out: 54; mL
